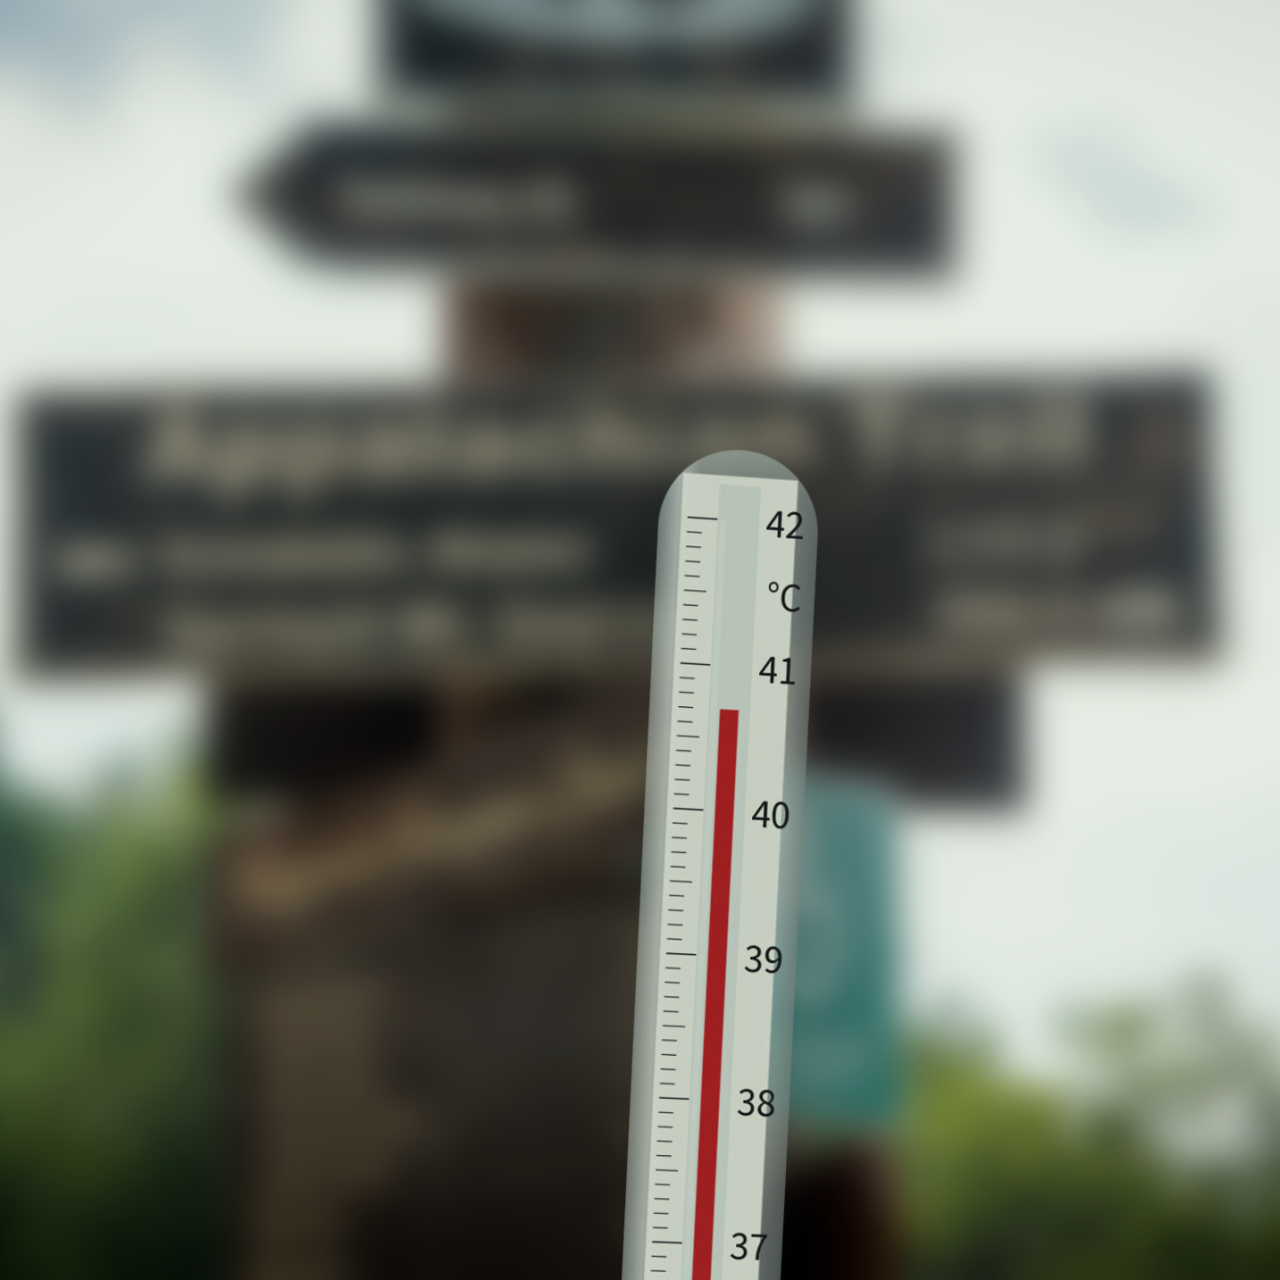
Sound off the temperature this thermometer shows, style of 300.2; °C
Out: 40.7; °C
